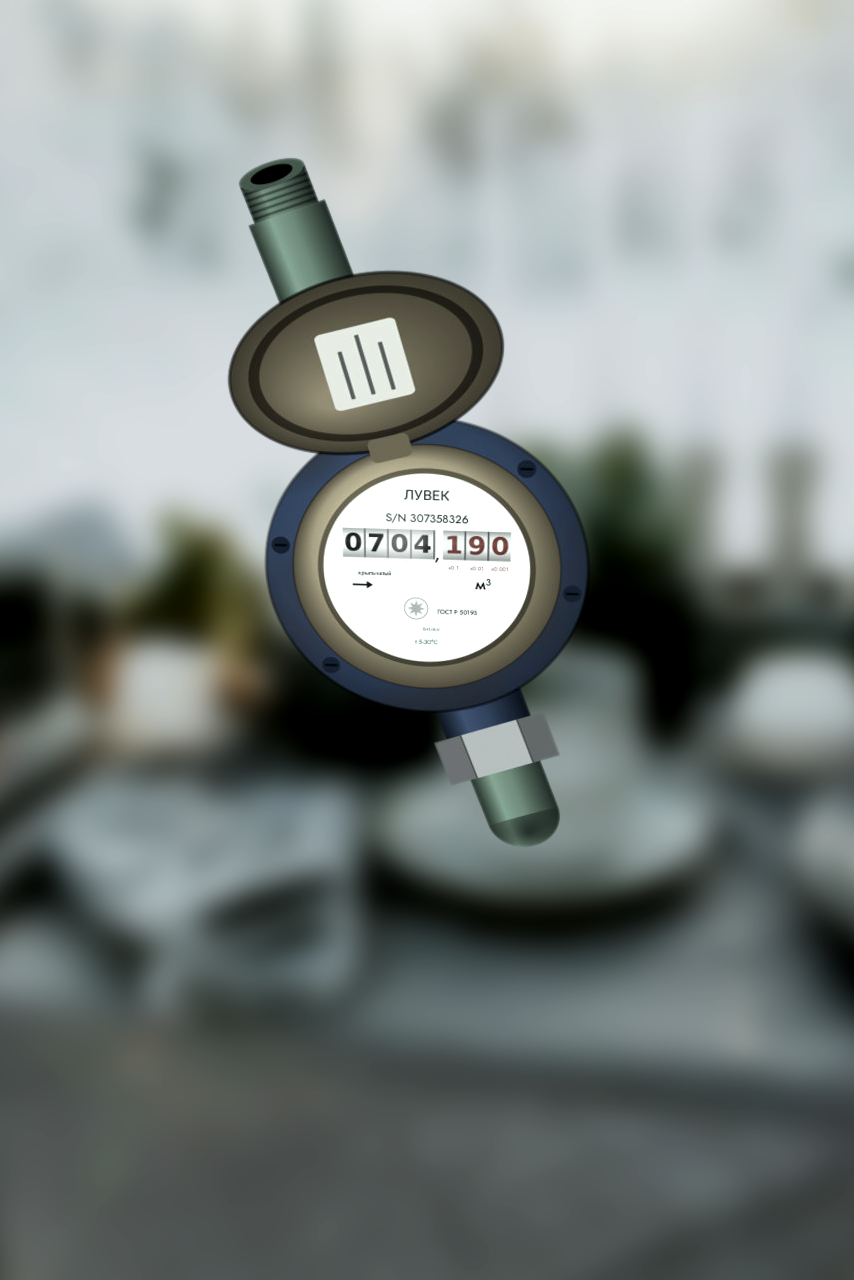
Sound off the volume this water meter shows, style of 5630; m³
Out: 704.190; m³
